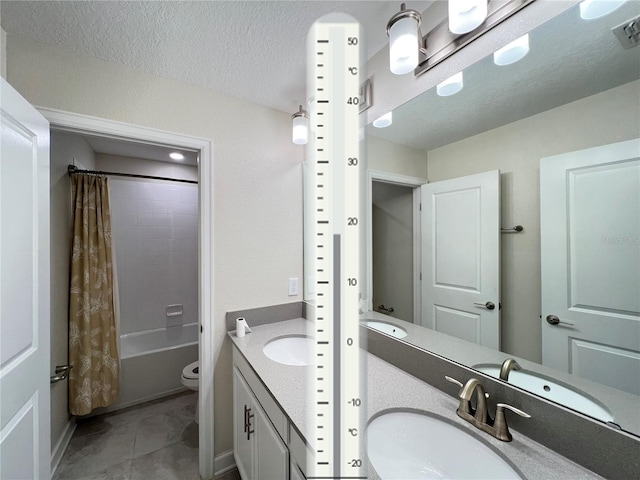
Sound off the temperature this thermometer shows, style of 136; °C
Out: 18; °C
